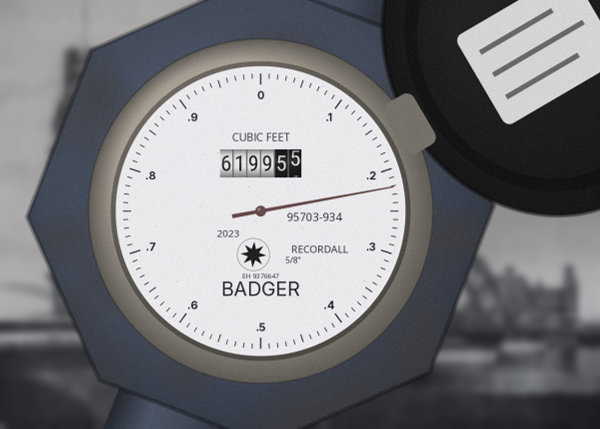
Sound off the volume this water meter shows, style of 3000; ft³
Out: 619955.22; ft³
